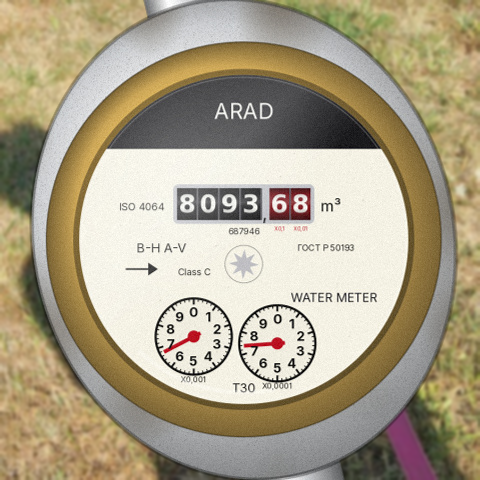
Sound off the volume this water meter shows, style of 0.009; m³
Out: 8093.6867; m³
